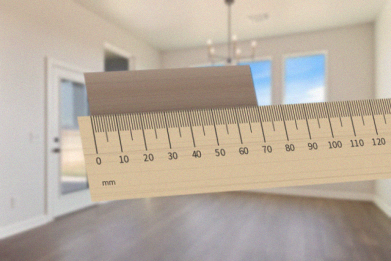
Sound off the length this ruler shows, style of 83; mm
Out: 70; mm
